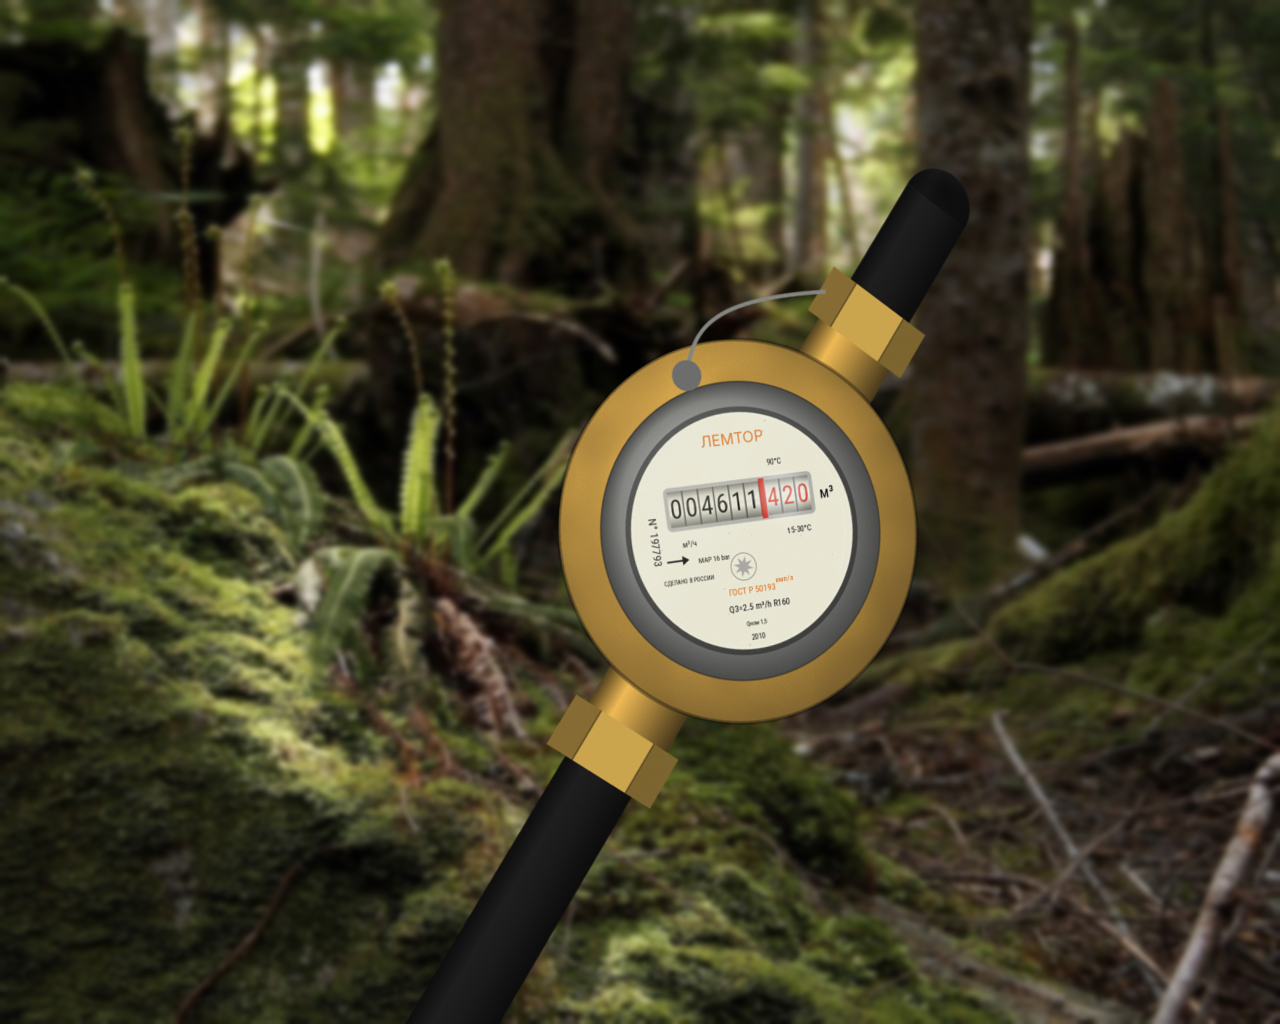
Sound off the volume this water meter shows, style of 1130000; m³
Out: 4611.420; m³
